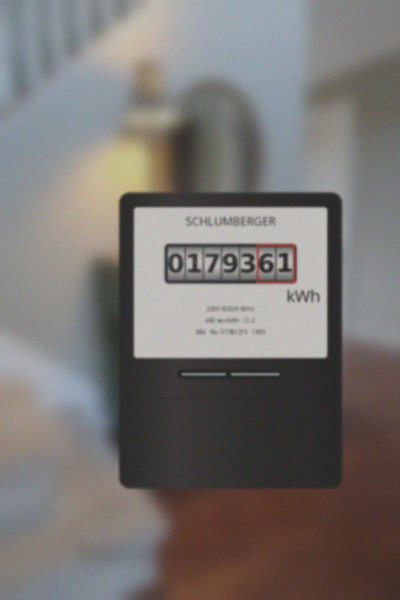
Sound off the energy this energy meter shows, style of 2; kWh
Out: 1793.61; kWh
